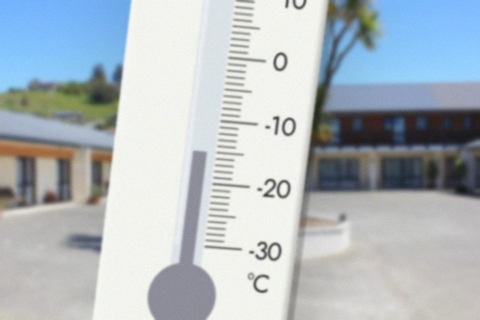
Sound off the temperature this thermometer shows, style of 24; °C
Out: -15; °C
